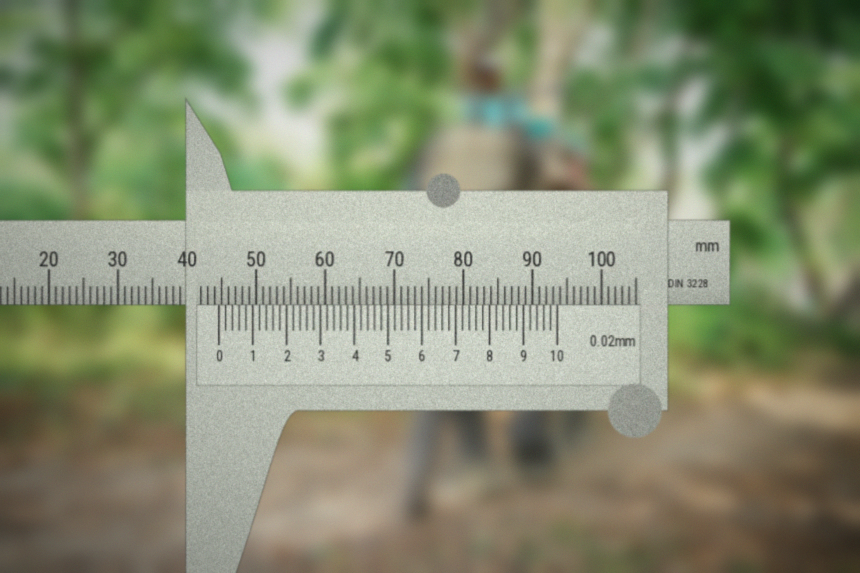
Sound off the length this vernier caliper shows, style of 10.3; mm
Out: 44.6; mm
